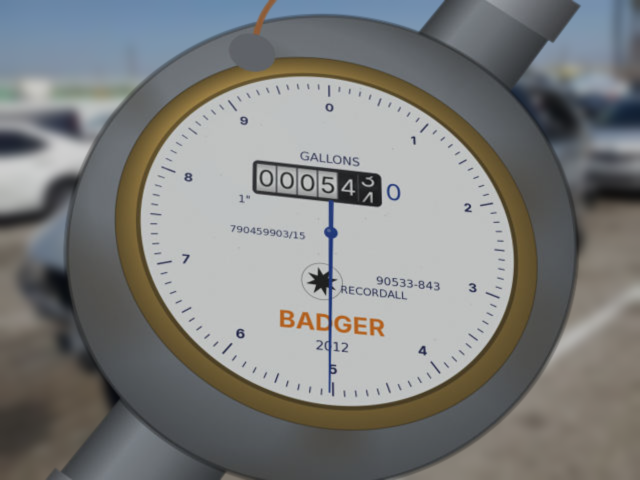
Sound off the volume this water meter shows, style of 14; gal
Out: 5435.0; gal
